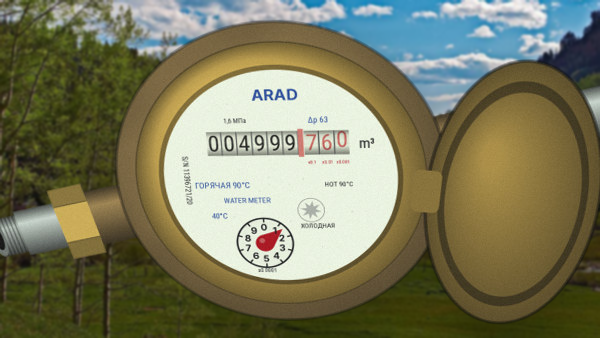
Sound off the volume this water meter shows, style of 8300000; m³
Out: 4999.7601; m³
